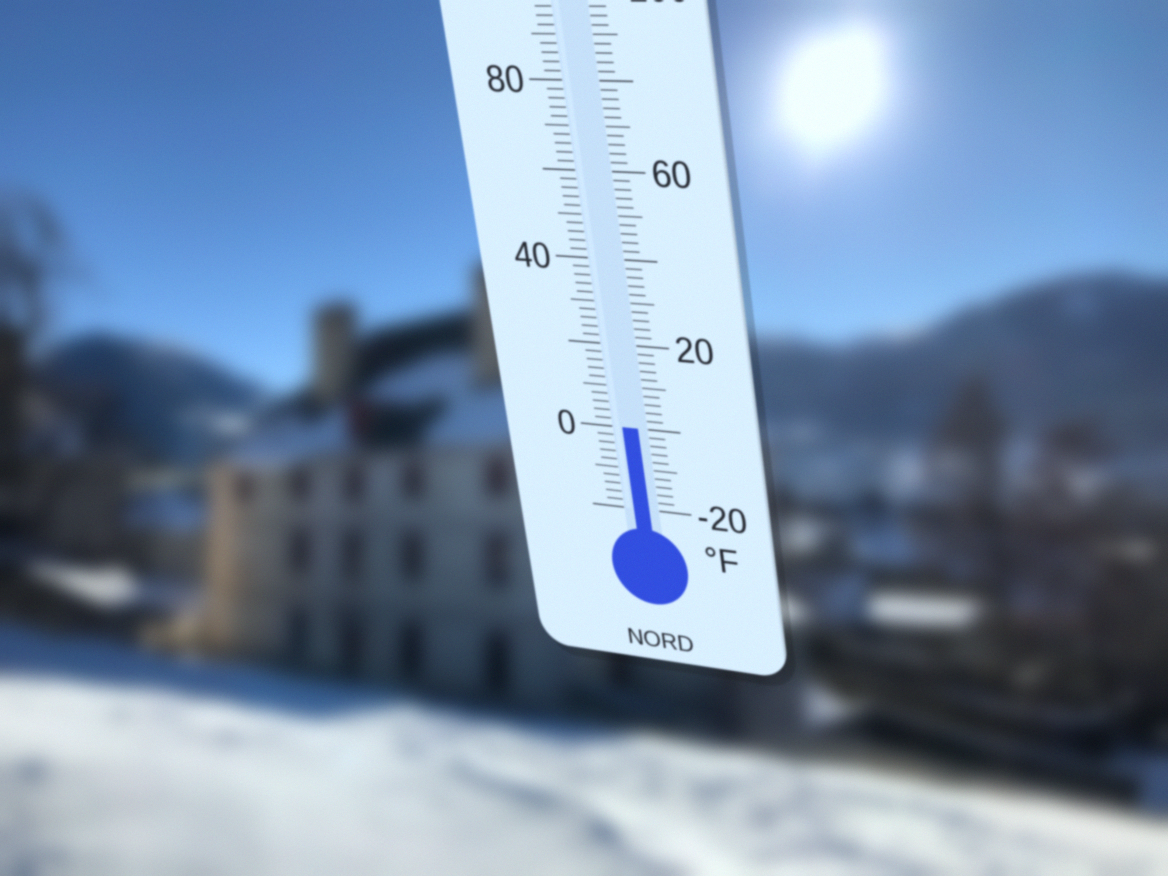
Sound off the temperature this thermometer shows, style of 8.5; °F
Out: 0; °F
